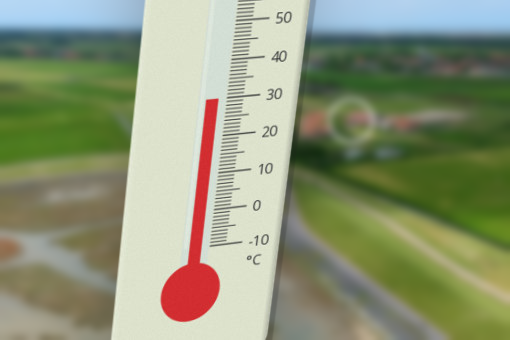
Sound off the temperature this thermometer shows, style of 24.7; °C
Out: 30; °C
